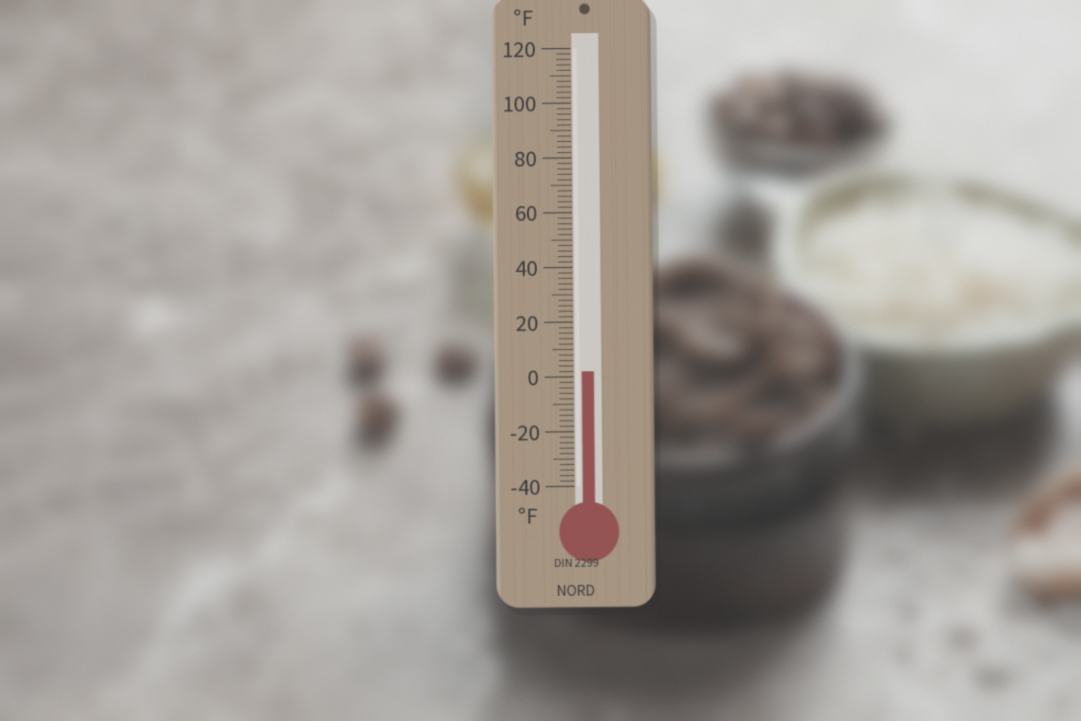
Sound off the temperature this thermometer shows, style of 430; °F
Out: 2; °F
